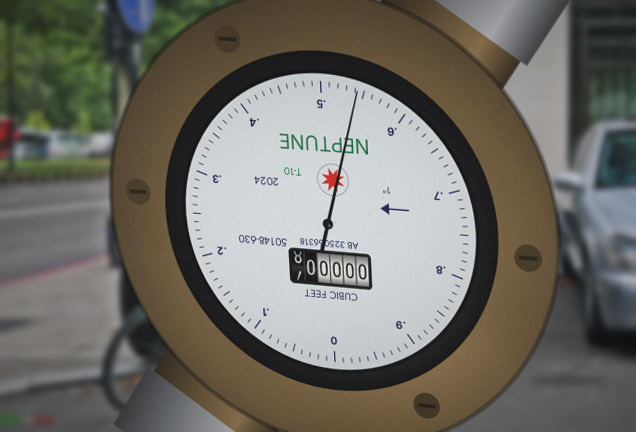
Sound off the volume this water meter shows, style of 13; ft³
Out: 7.54; ft³
